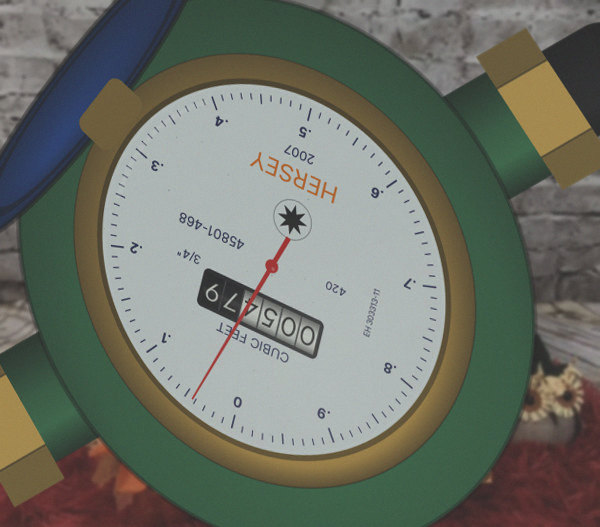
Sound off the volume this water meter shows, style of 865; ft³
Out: 5479.04; ft³
